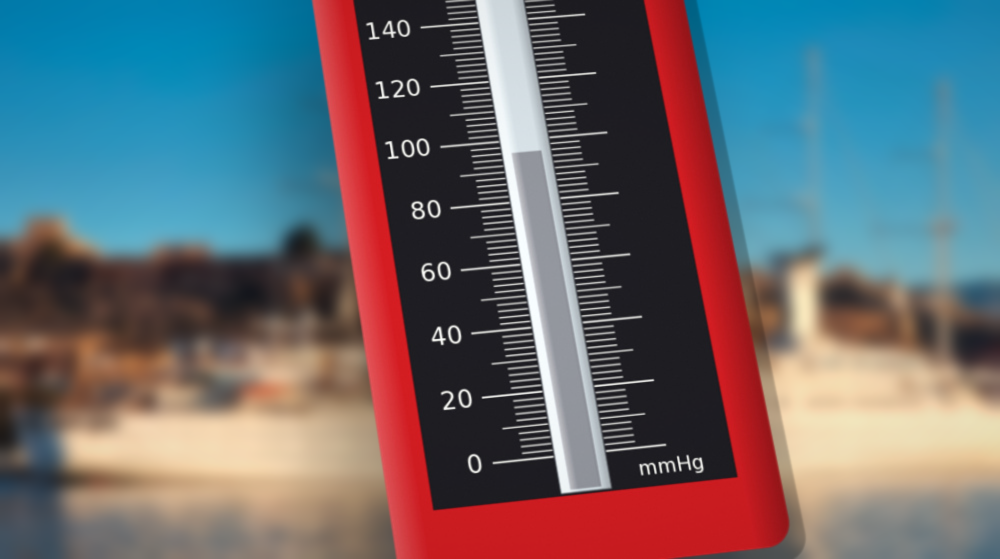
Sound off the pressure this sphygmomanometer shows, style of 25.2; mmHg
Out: 96; mmHg
